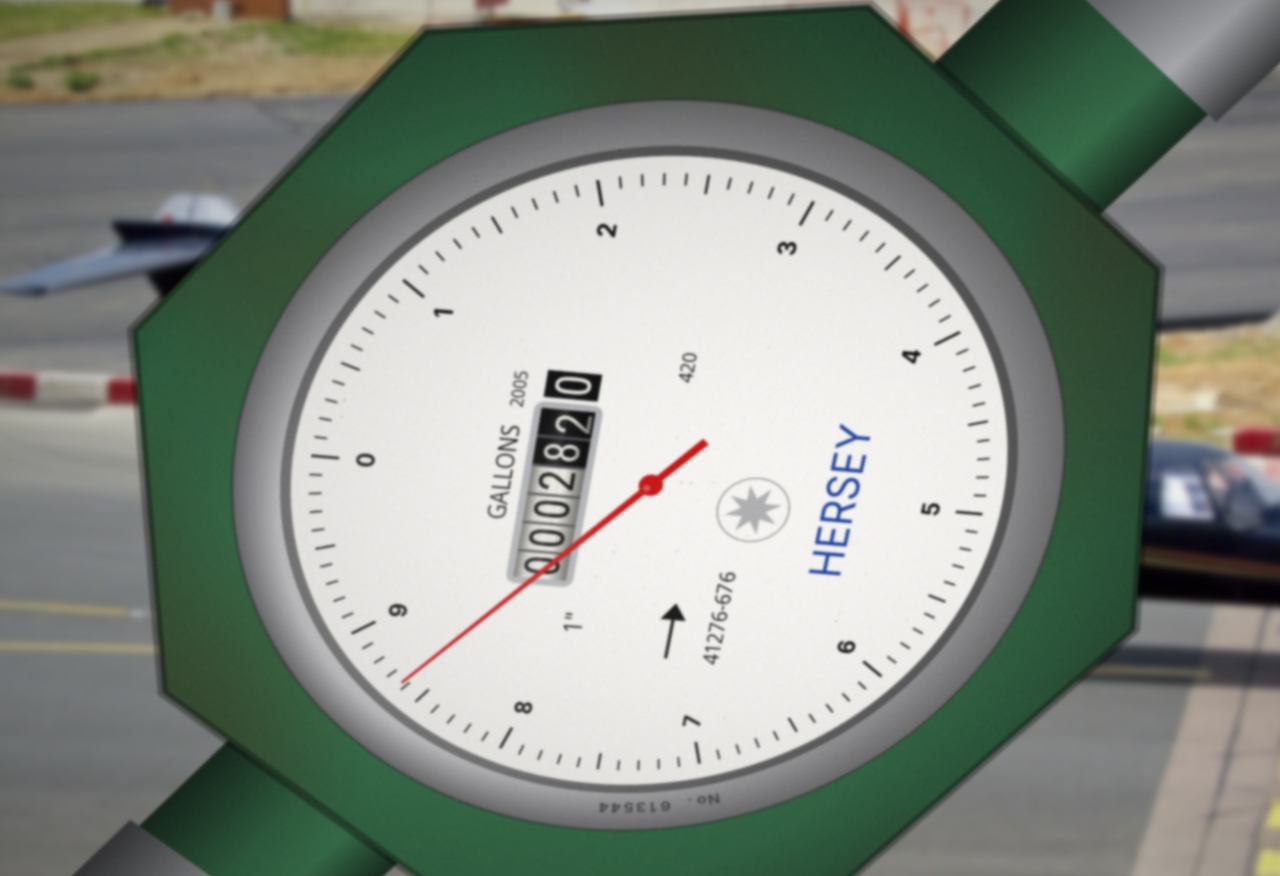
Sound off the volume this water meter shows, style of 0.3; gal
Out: 2818.6; gal
